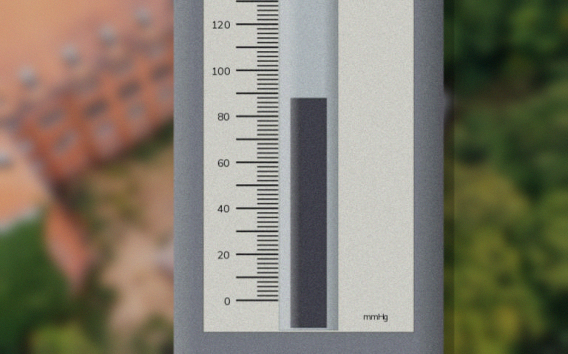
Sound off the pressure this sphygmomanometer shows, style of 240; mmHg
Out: 88; mmHg
